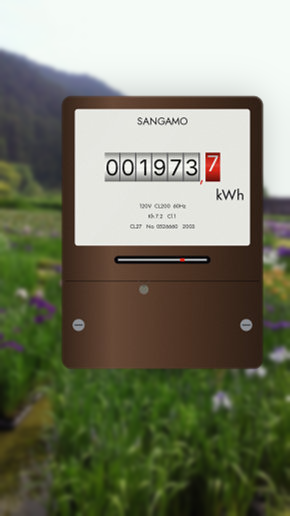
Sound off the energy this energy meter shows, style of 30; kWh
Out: 1973.7; kWh
